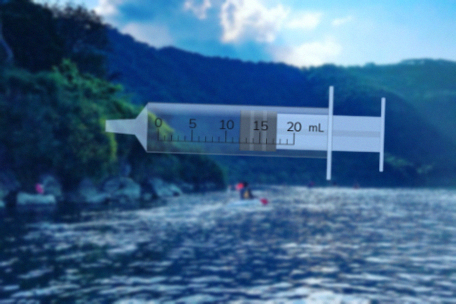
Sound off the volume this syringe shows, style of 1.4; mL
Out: 12; mL
